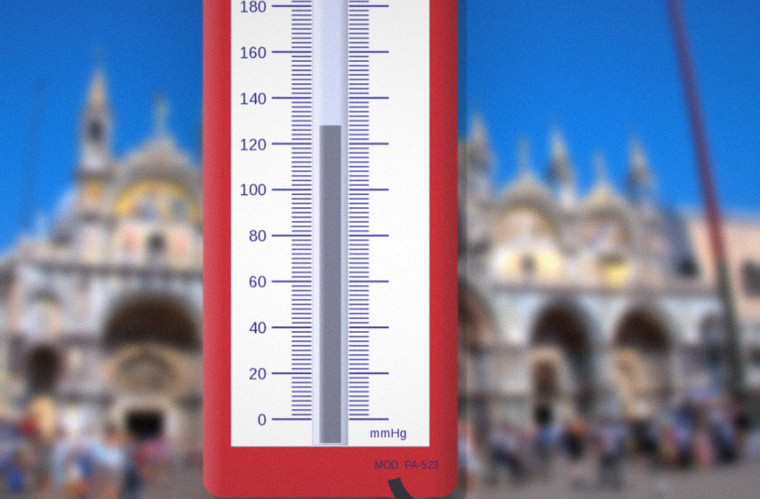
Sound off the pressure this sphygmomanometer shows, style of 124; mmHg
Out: 128; mmHg
